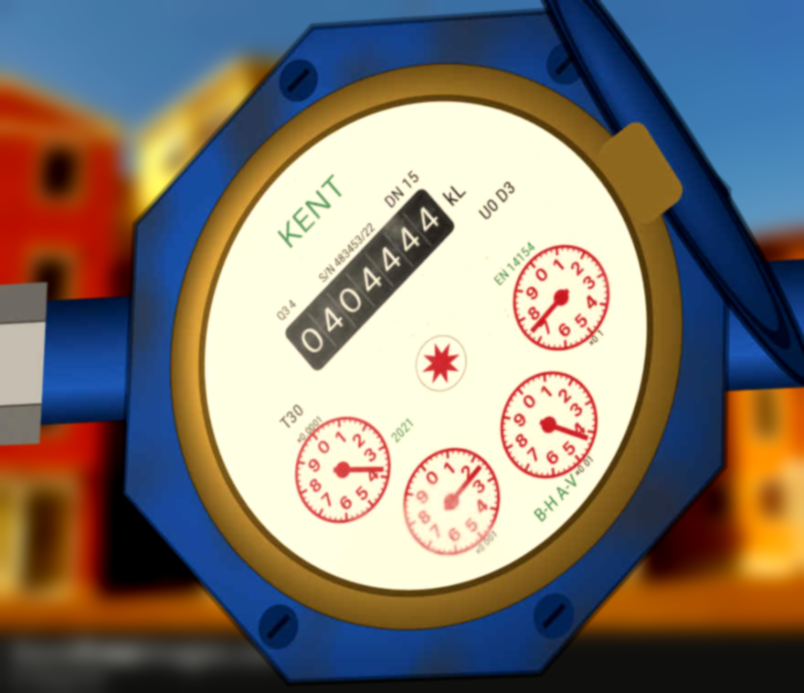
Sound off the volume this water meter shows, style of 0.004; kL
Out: 404444.7423; kL
